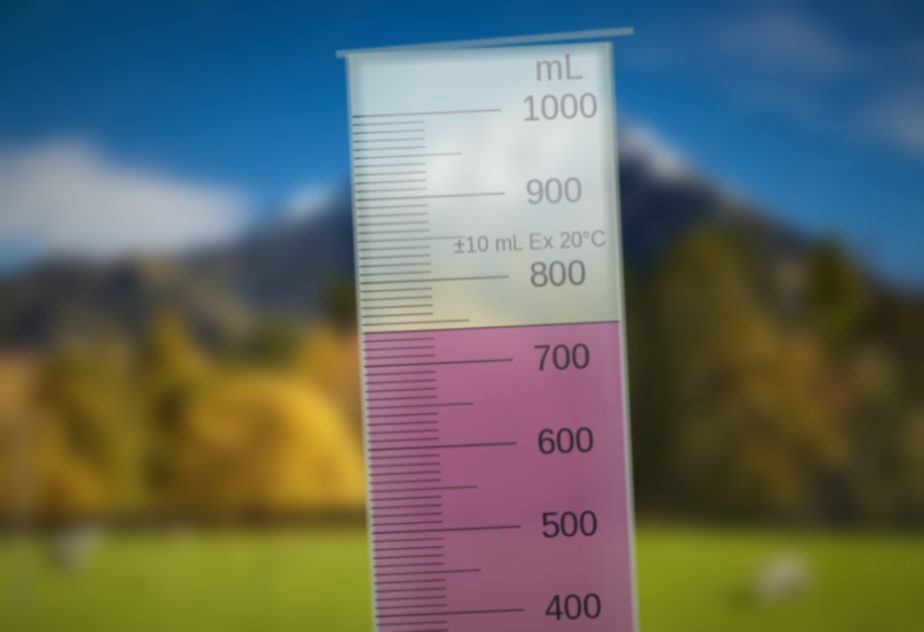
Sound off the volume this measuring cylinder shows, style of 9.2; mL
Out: 740; mL
